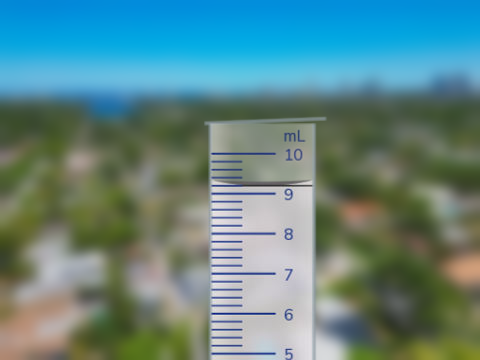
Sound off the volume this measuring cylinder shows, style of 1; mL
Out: 9.2; mL
